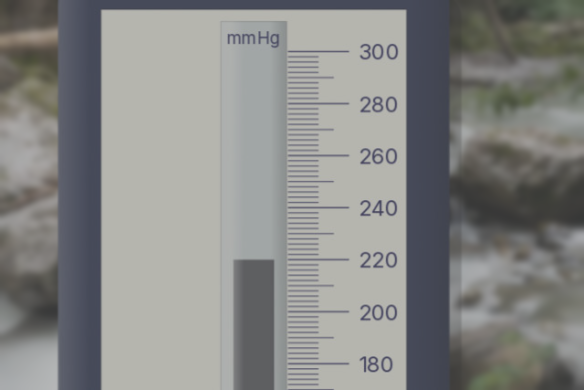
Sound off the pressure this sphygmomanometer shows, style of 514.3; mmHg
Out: 220; mmHg
